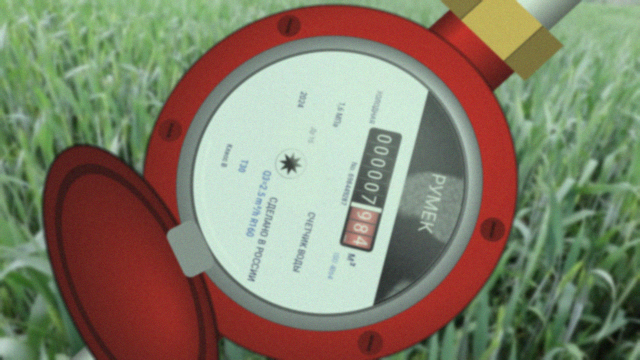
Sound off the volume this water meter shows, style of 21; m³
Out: 7.984; m³
